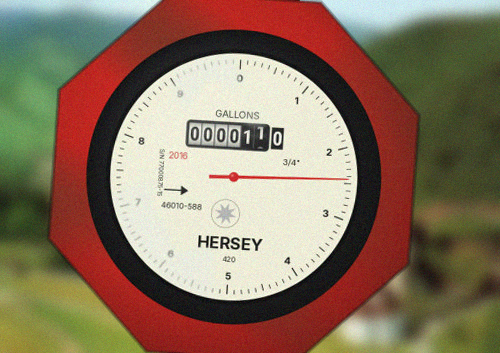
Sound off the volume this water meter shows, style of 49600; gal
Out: 112.4; gal
